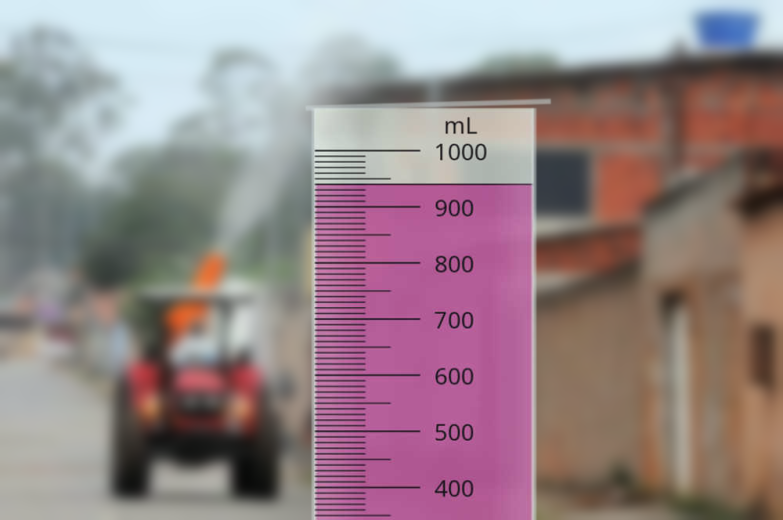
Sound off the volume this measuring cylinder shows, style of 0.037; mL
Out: 940; mL
